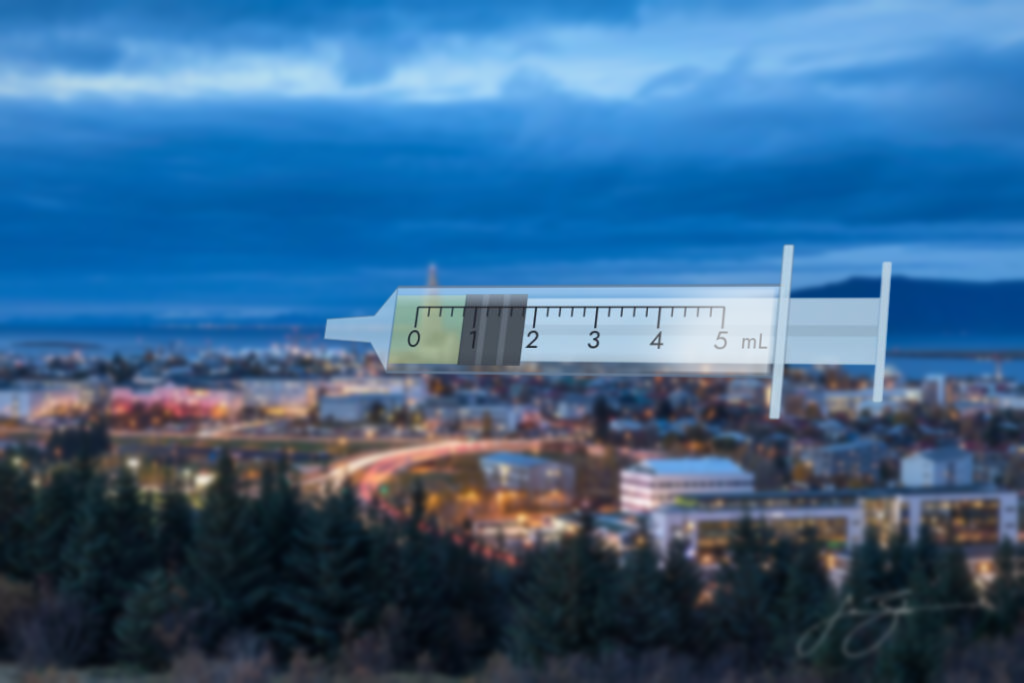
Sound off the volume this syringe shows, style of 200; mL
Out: 0.8; mL
